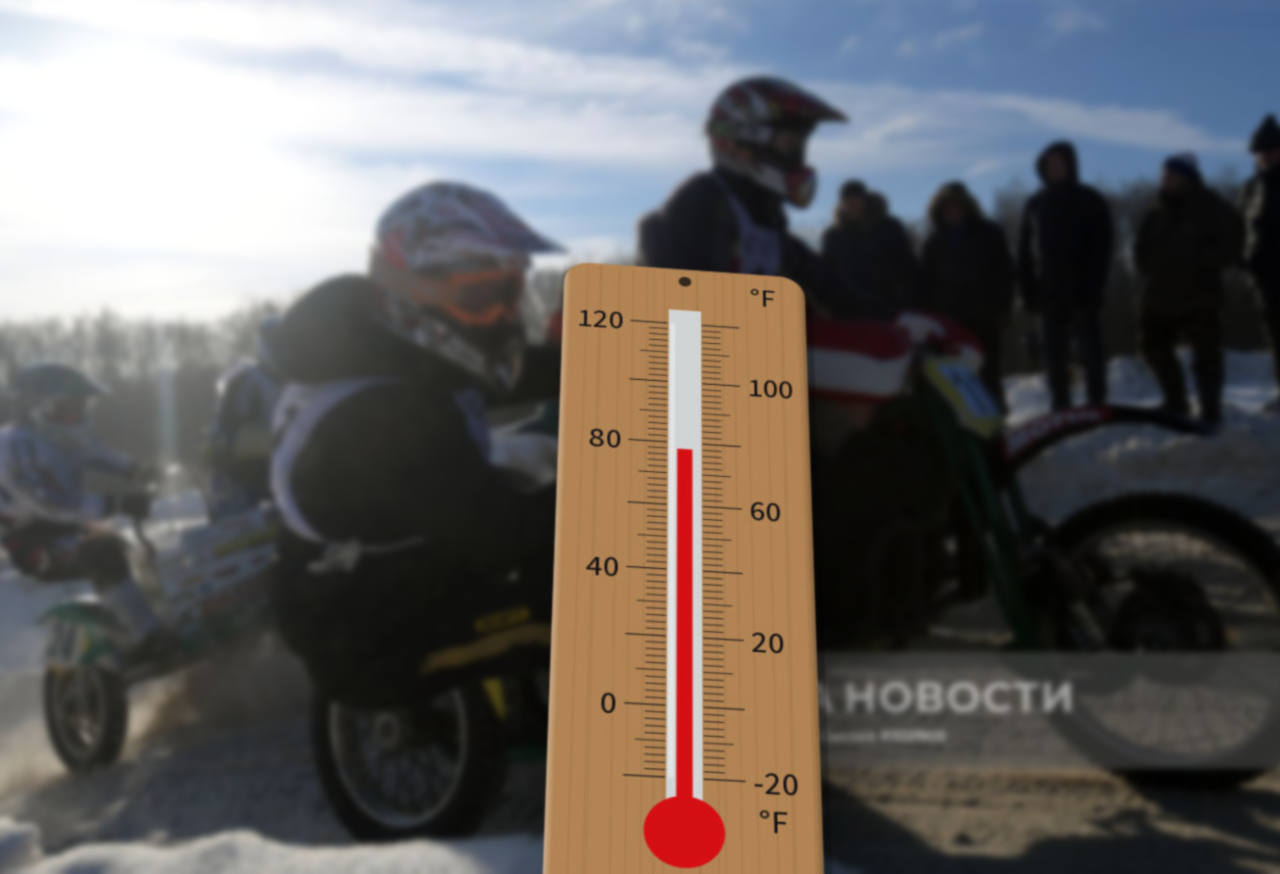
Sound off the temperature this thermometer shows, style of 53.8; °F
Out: 78; °F
